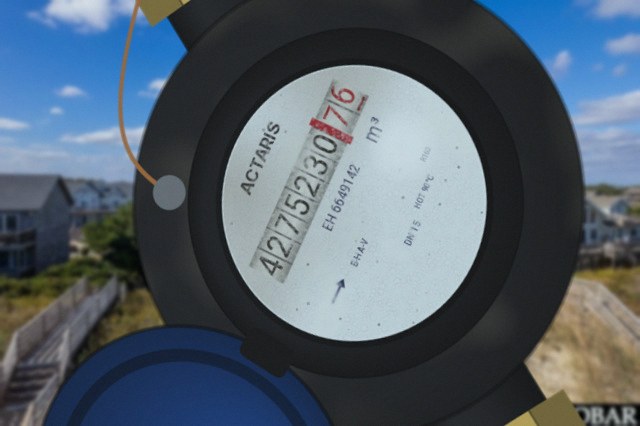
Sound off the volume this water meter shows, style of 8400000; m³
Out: 4275230.76; m³
